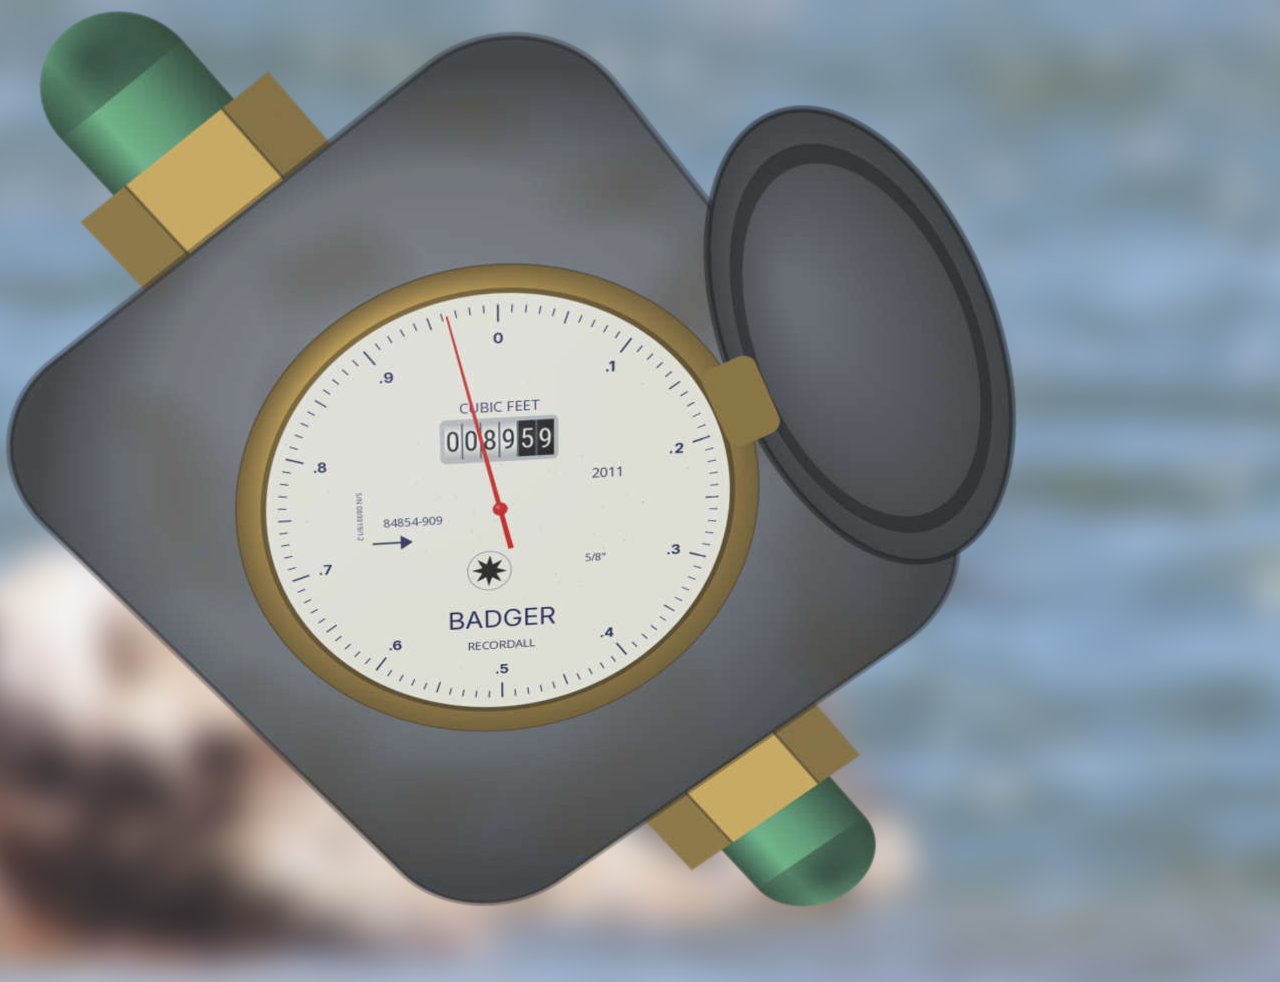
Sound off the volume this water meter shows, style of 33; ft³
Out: 8958.96; ft³
